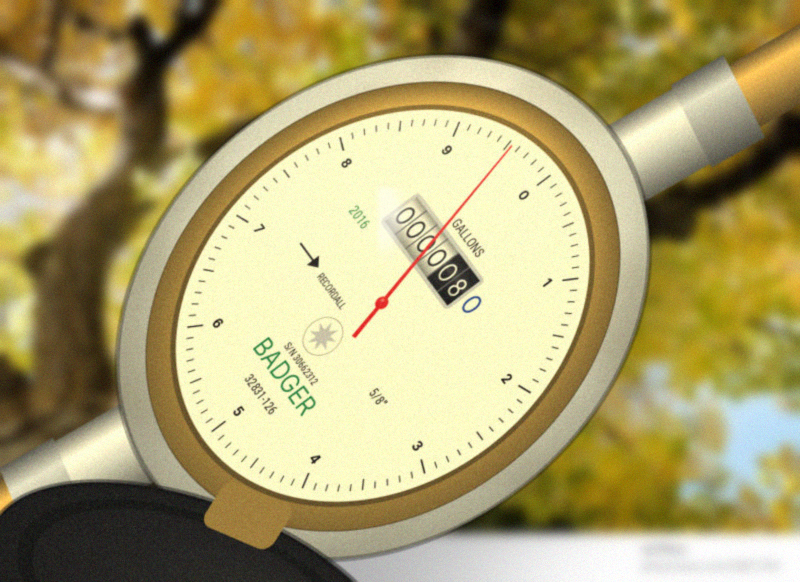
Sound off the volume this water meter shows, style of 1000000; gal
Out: 79.5; gal
